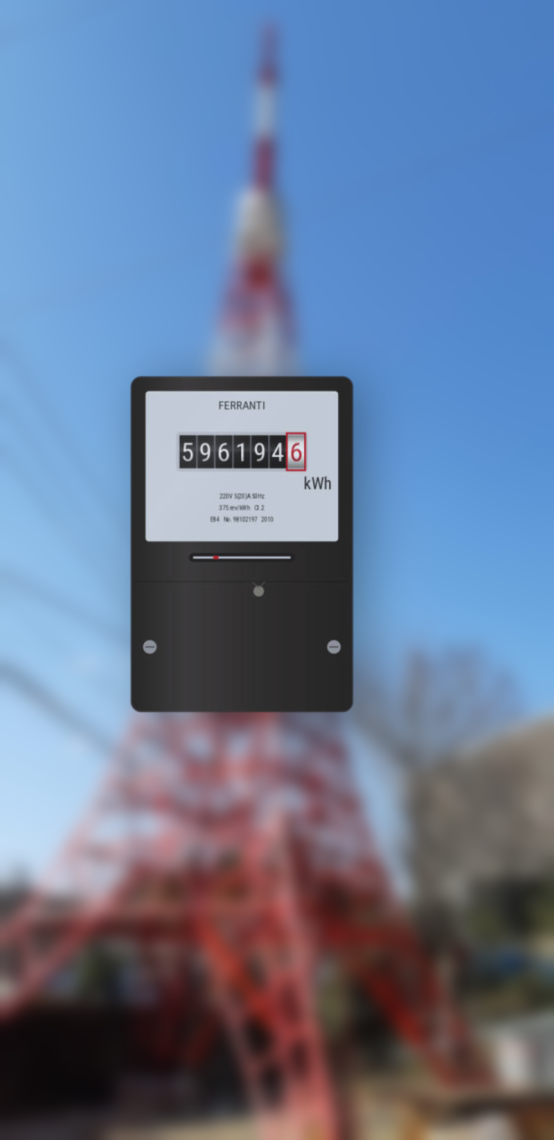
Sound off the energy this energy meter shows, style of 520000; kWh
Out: 596194.6; kWh
